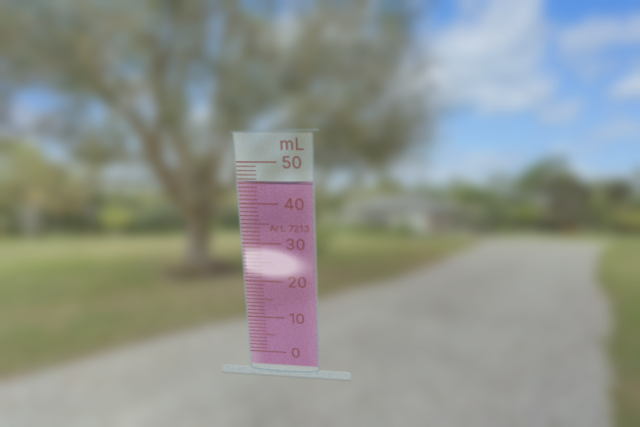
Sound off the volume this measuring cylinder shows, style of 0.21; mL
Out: 45; mL
